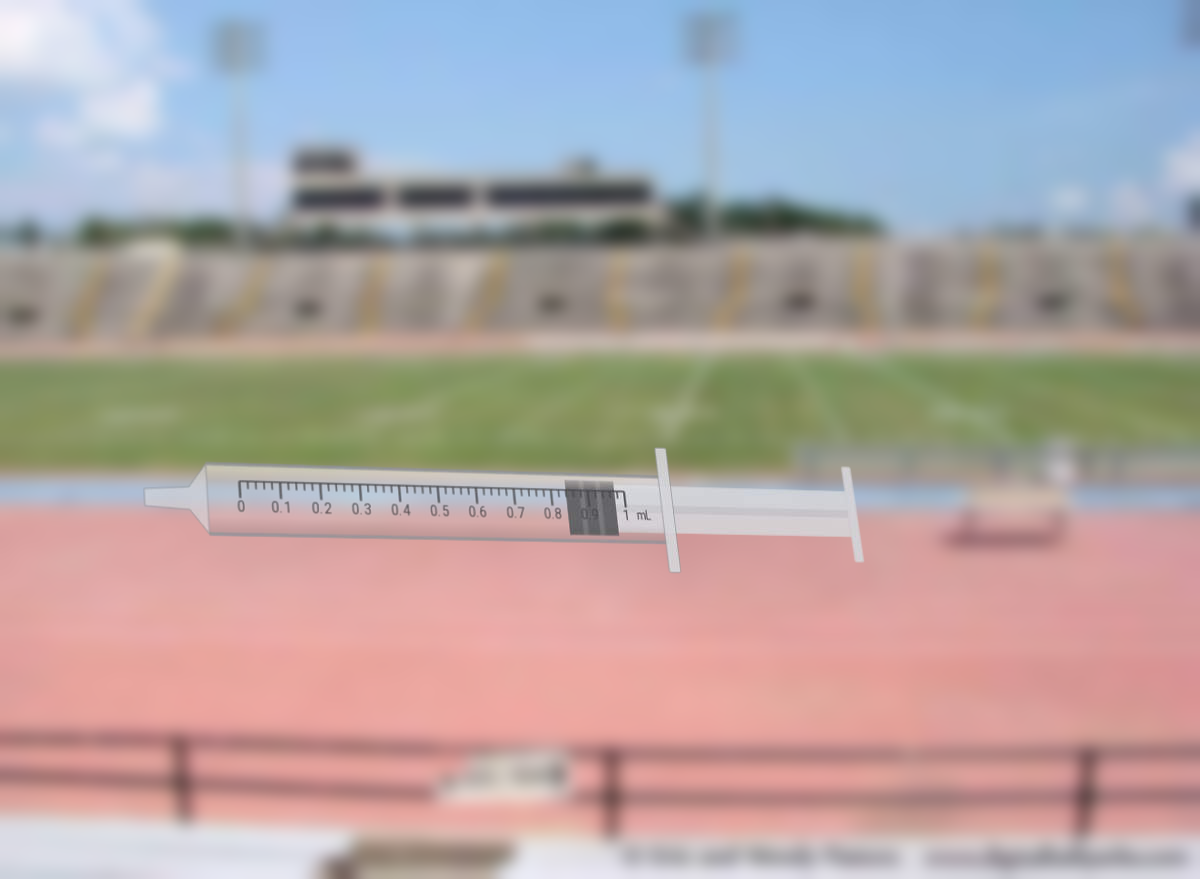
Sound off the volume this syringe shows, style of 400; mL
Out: 0.84; mL
